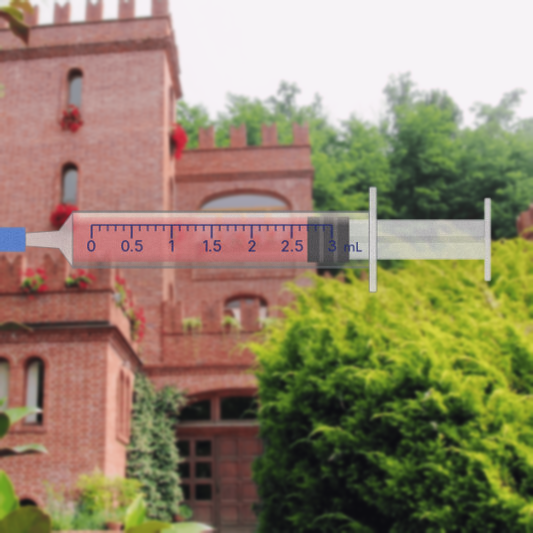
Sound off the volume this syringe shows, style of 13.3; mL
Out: 2.7; mL
